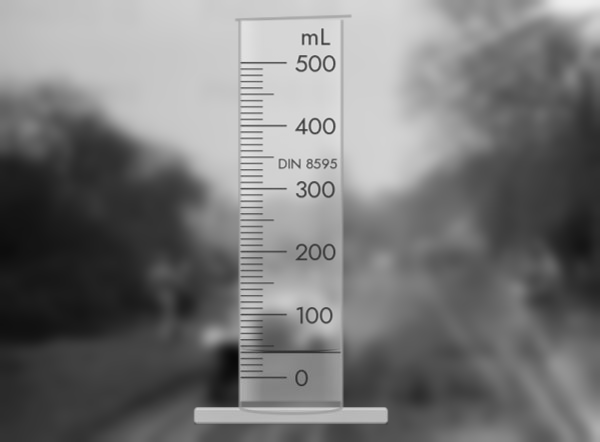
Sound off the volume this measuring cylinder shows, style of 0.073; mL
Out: 40; mL
